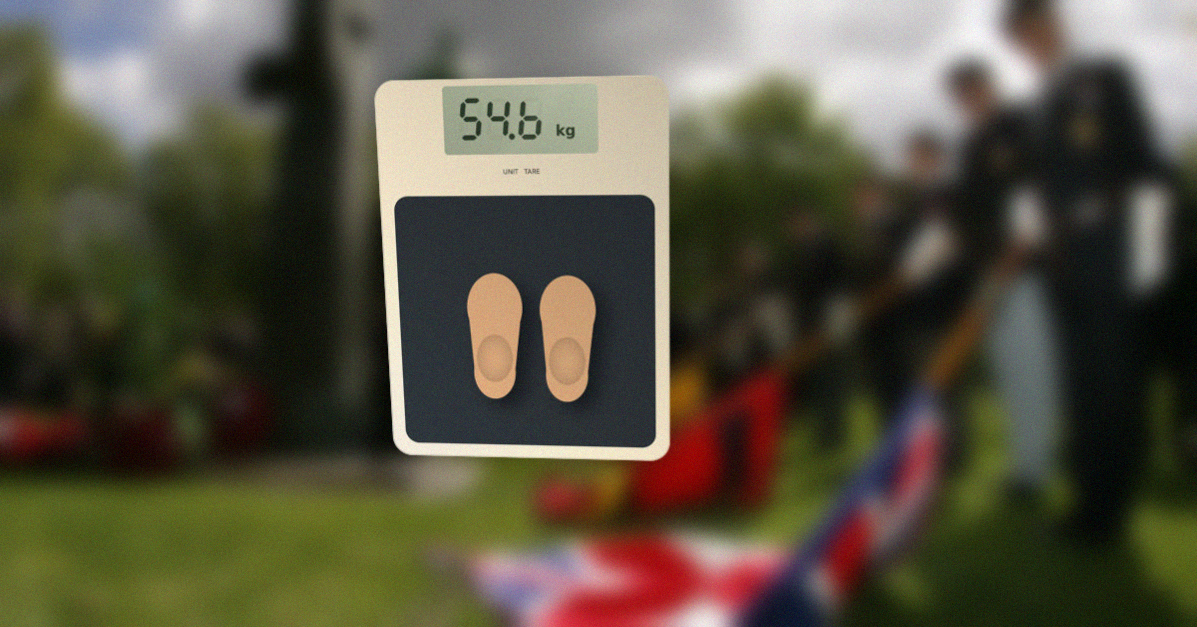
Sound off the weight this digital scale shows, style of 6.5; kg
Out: 54.6; kg
